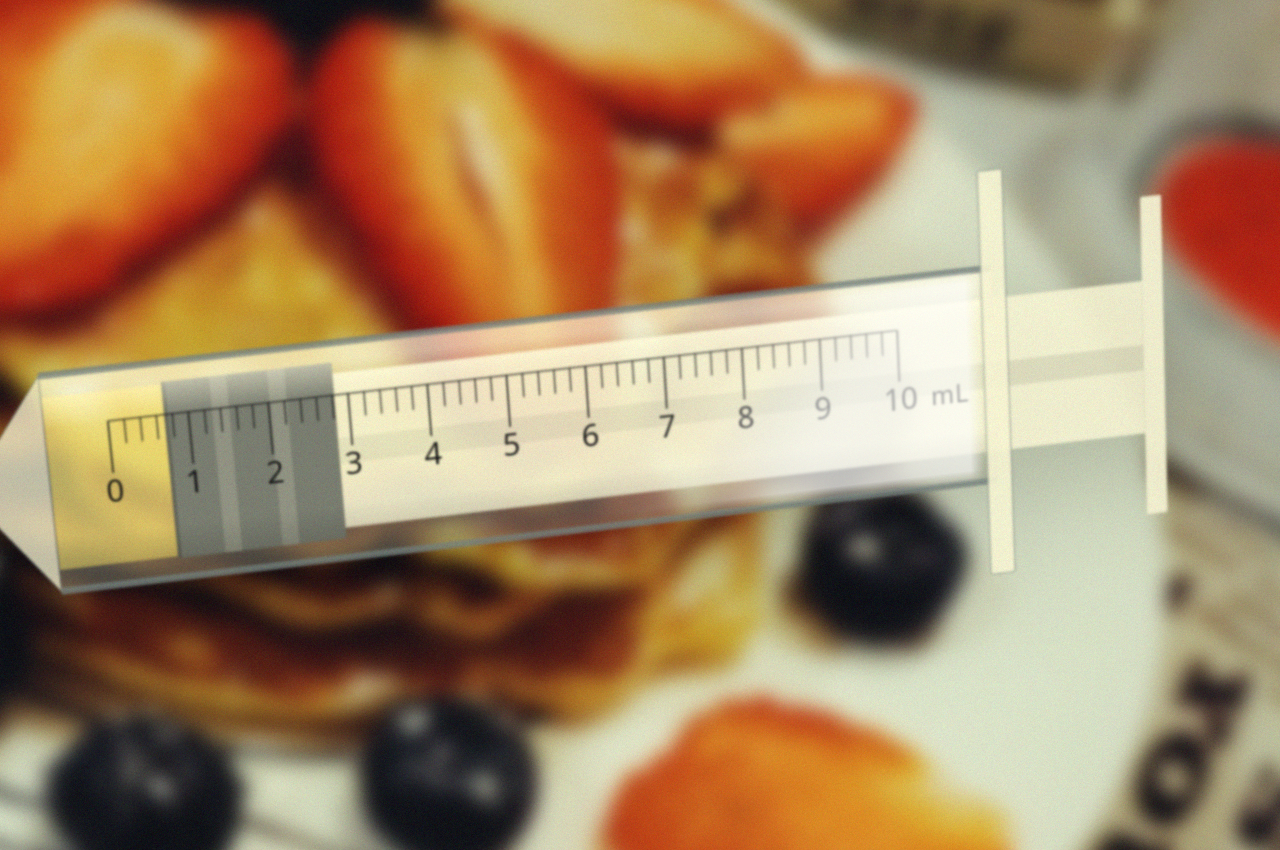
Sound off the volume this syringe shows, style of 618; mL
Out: 0.7; mL
